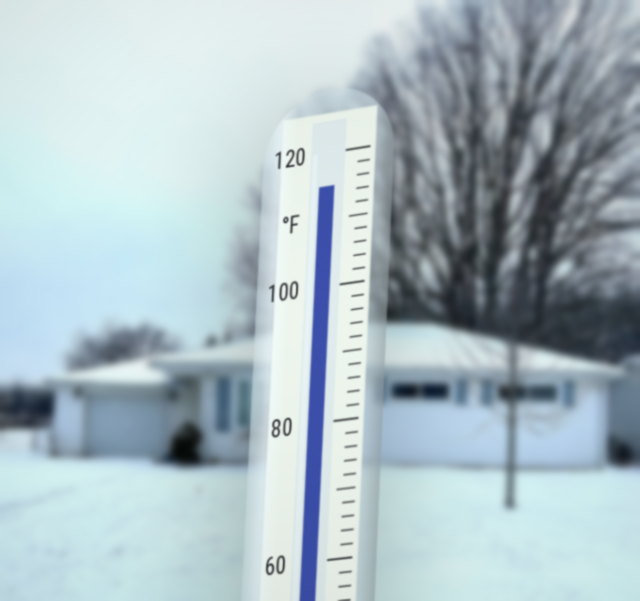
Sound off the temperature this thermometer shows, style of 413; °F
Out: 115; °F
